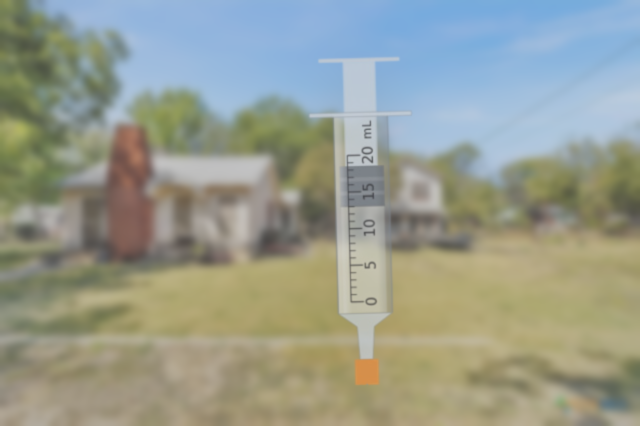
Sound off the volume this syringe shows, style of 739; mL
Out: 13; mL
